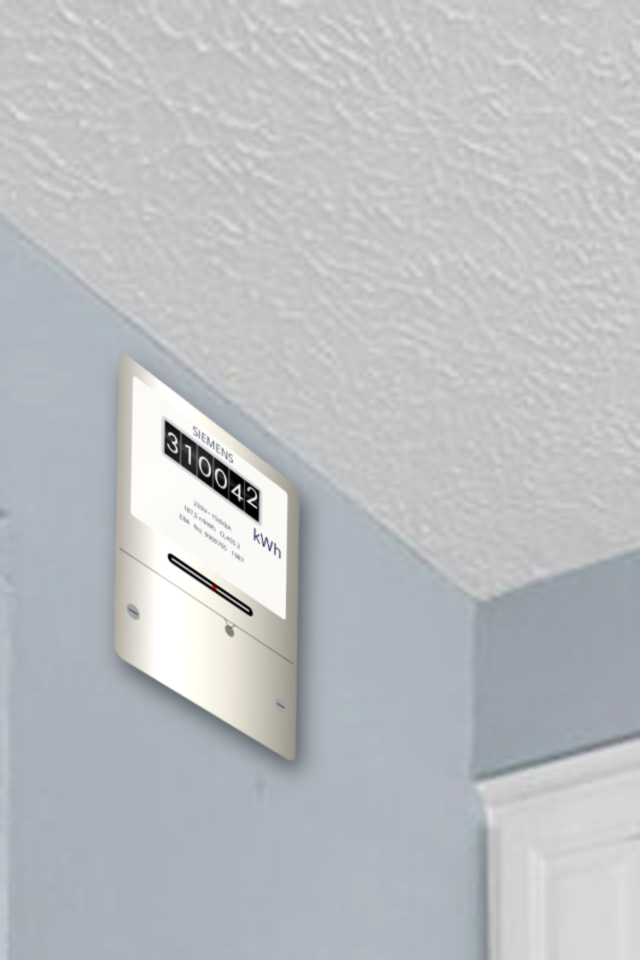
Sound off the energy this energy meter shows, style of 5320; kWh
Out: 310042; kWh
